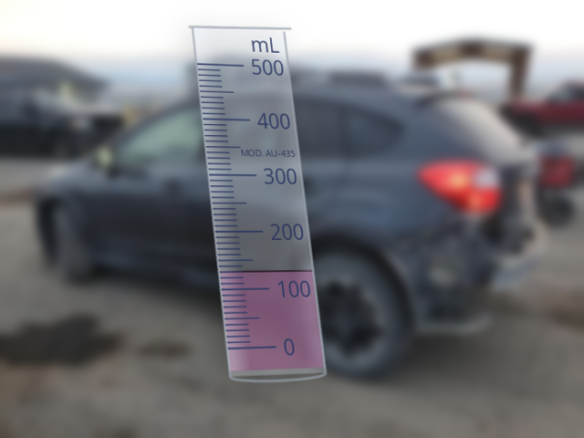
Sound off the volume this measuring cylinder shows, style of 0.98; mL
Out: 130; mL
